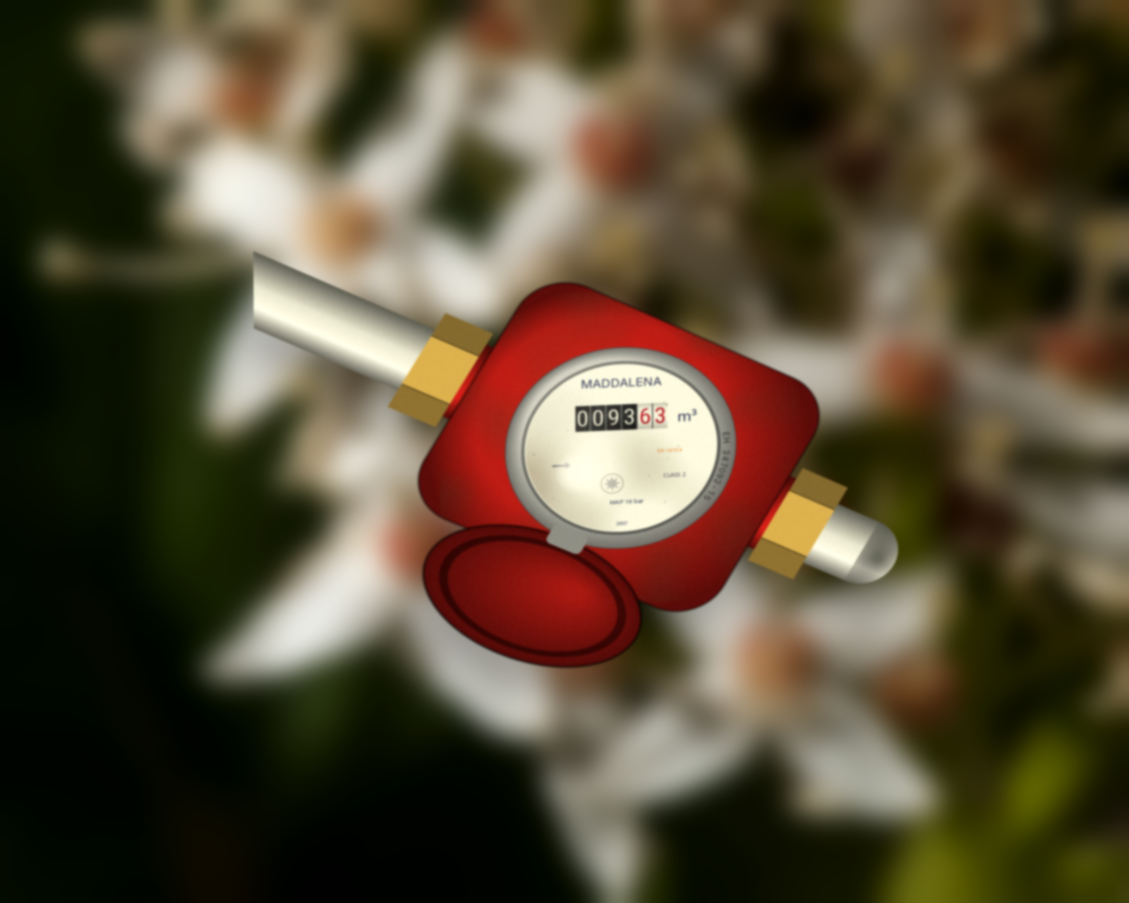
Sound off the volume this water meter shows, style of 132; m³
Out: 93.63; m³
